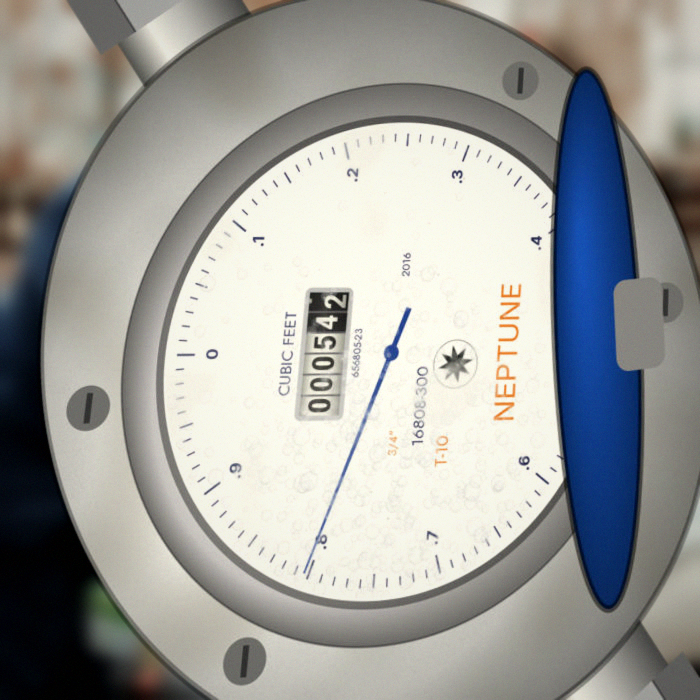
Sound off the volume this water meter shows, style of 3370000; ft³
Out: 541.80; ft³
